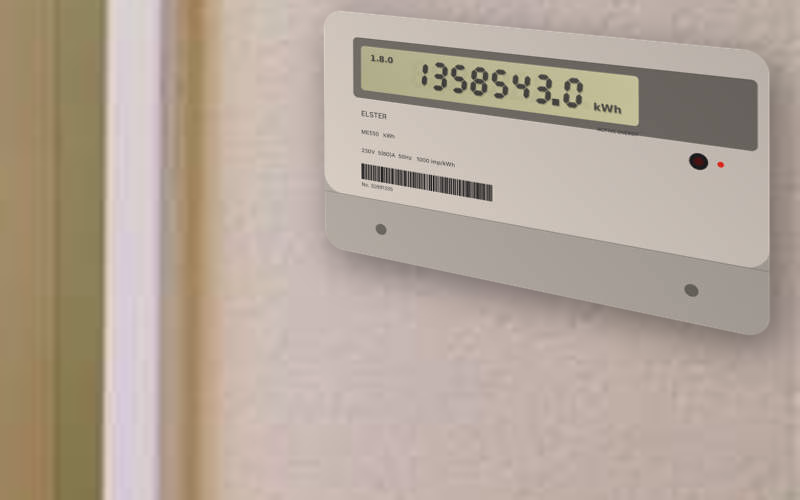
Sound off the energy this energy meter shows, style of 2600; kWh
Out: 1358543.0; kWh
